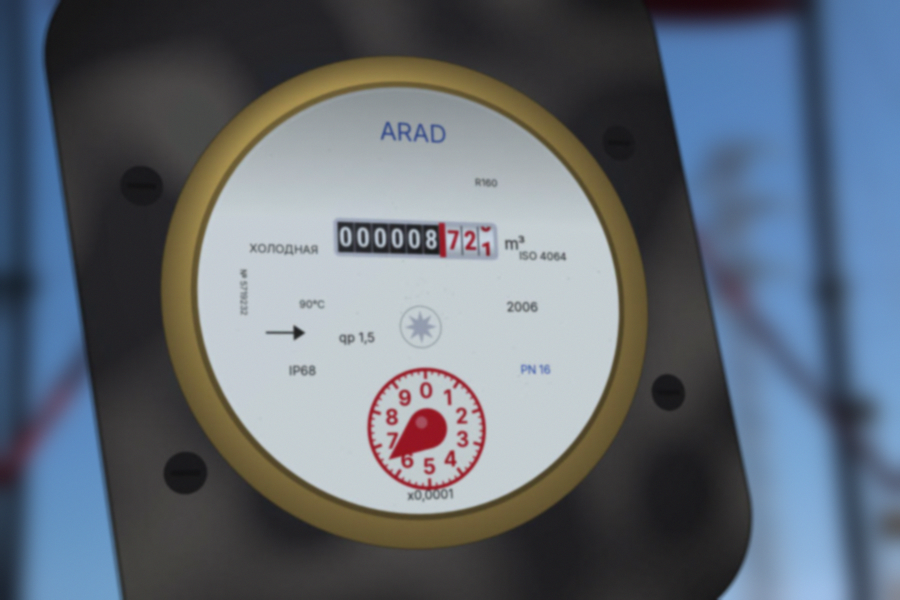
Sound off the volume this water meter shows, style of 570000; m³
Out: 8.7206; m³
